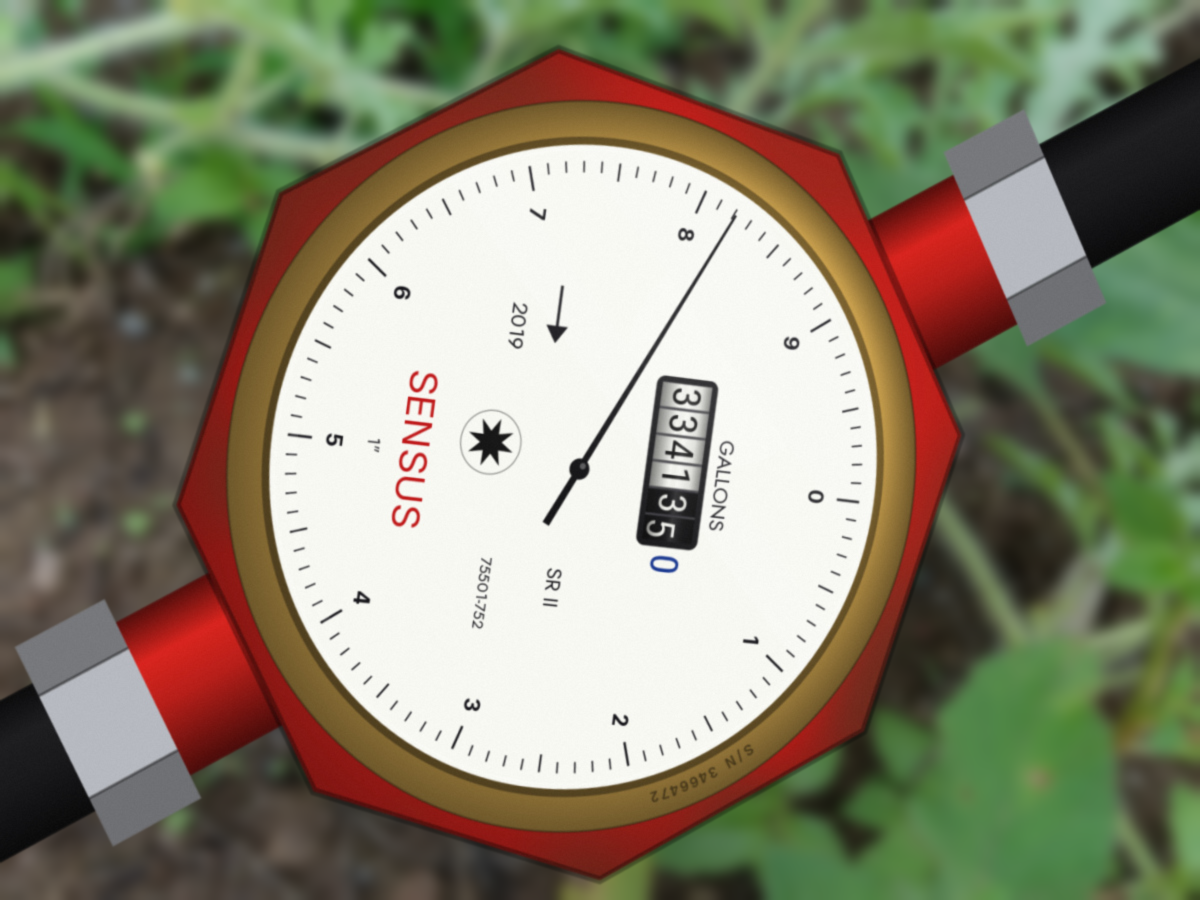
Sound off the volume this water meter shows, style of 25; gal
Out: 3341348.2; gal
